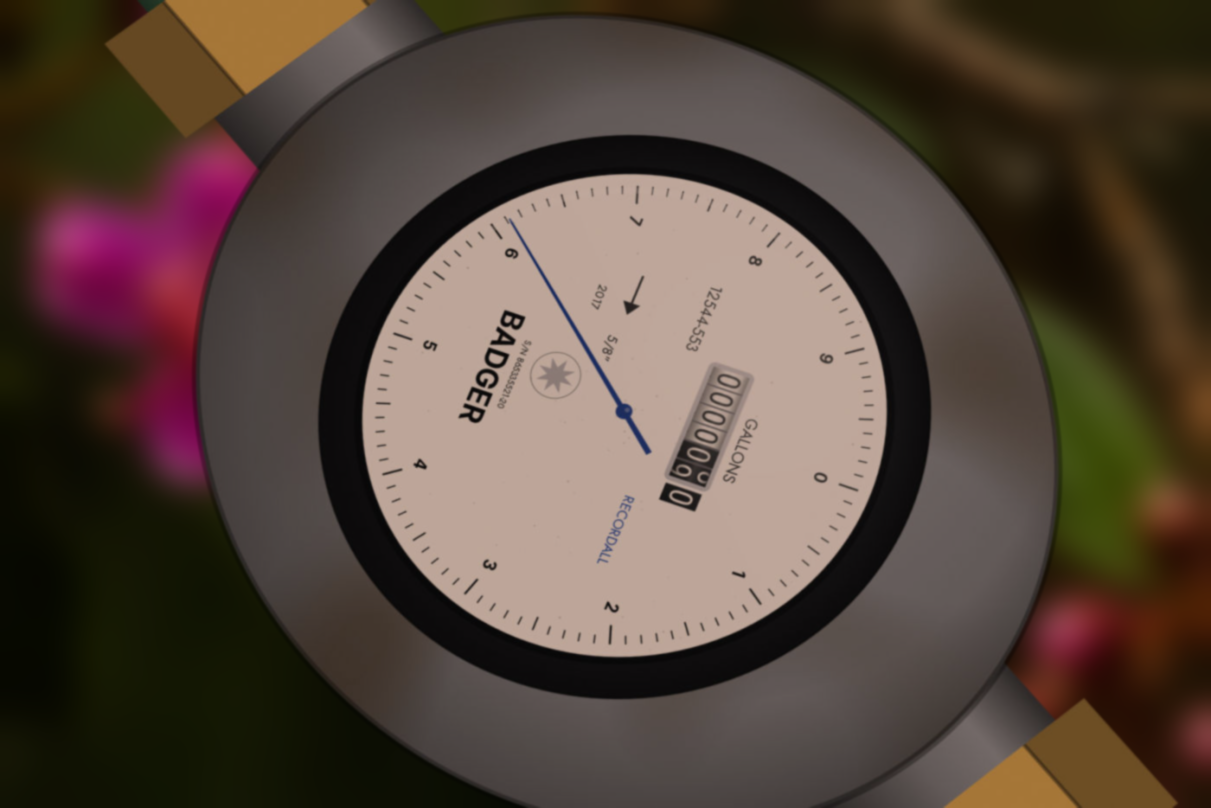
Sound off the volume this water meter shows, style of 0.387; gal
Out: 86.1; gal
